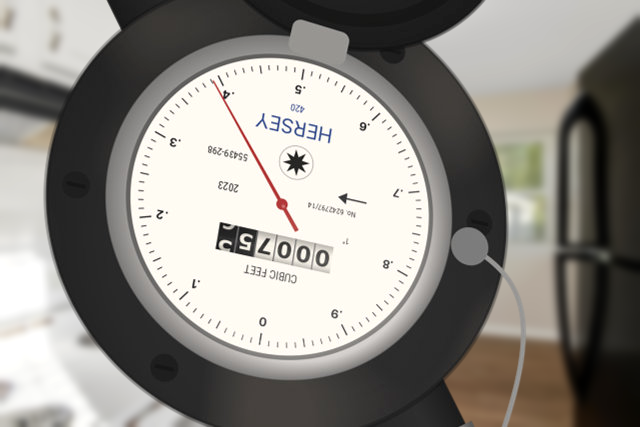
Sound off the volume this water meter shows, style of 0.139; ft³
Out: 755.39; ft³
